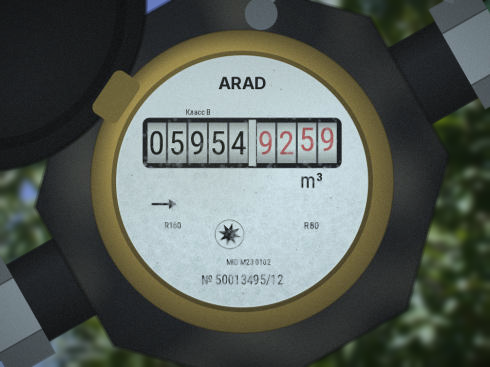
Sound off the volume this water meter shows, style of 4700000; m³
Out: 5954.9259; m³
